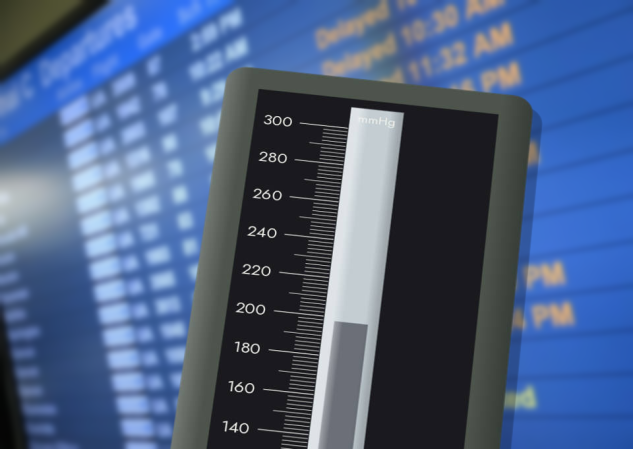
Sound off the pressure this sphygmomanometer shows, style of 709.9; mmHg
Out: 198; mmHg
